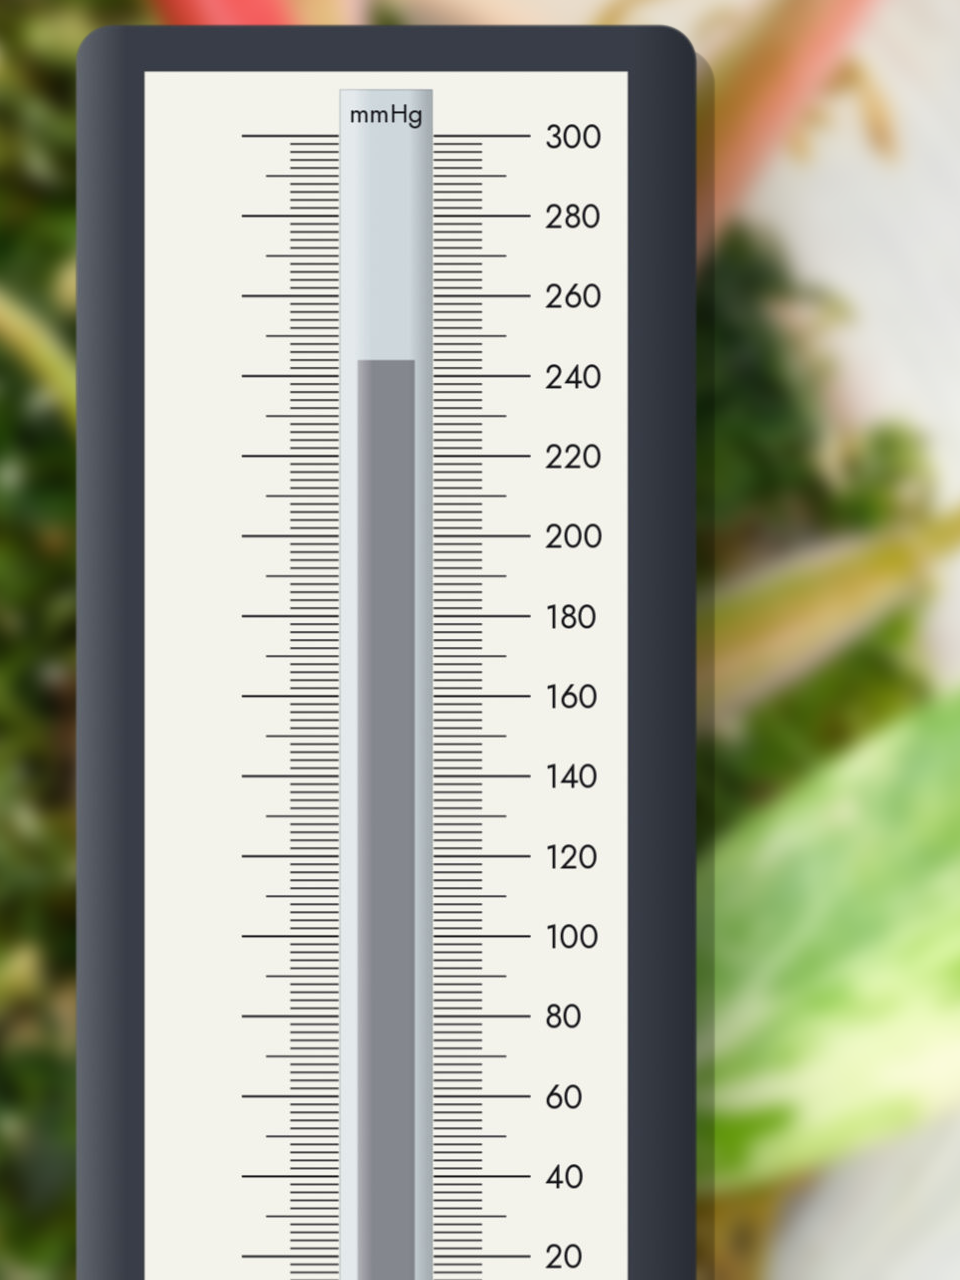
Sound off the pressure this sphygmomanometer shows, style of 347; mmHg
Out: 244; mmHg
